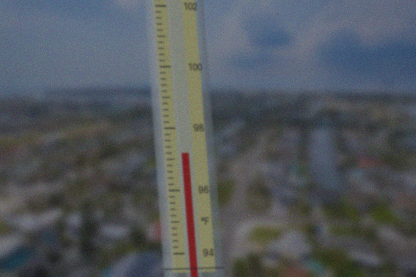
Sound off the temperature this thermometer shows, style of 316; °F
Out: 97.2; °F
